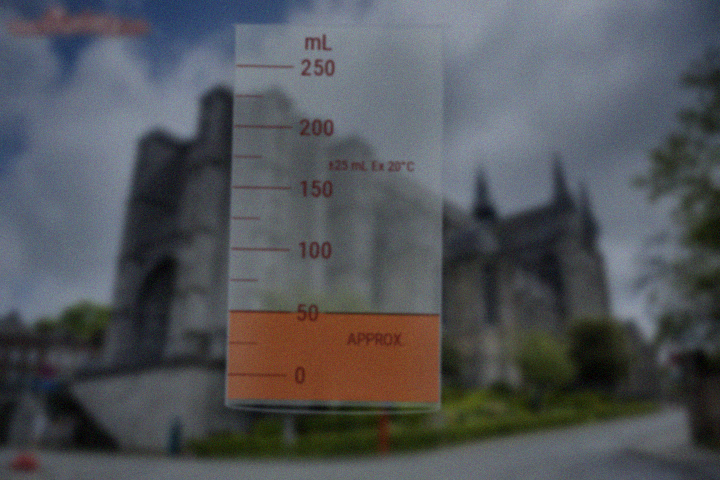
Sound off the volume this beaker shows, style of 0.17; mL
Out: 50; mL
